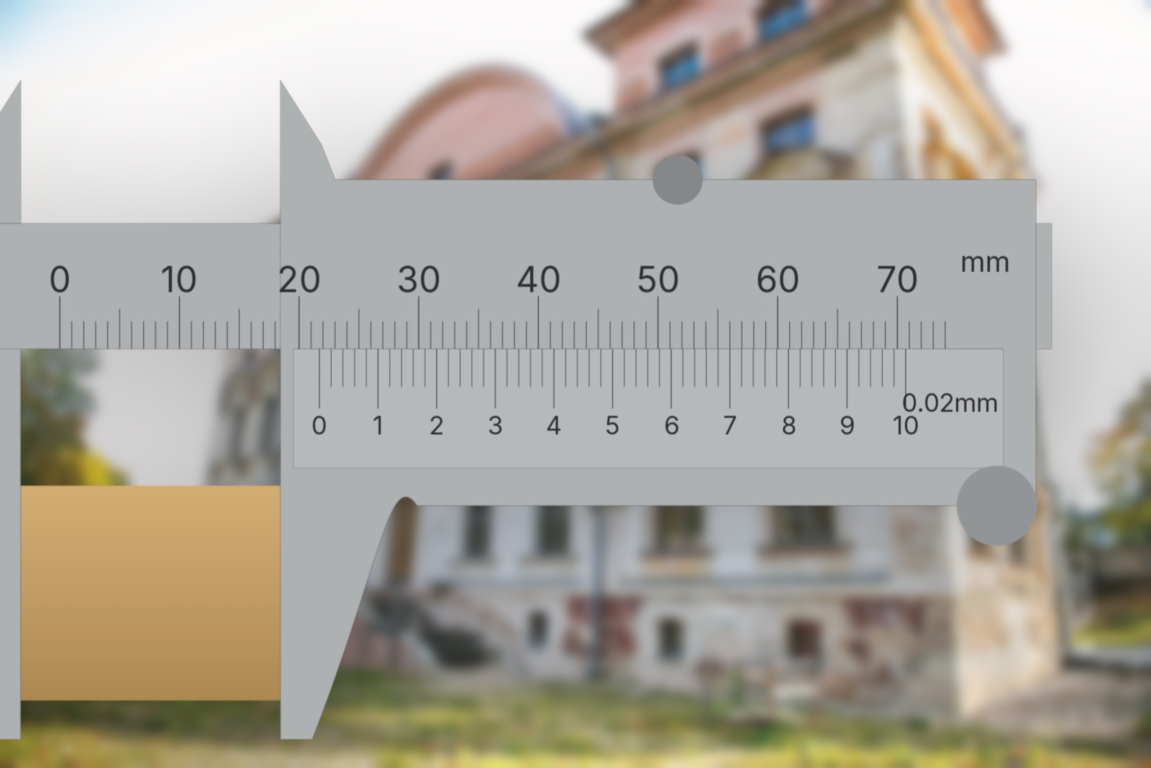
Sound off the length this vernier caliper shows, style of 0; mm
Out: 21.7; mm
